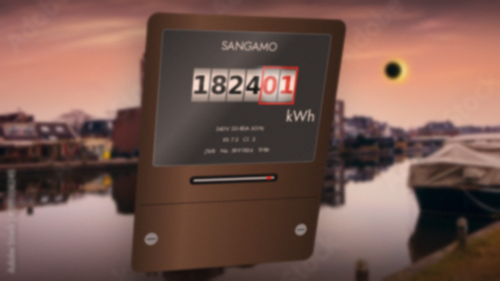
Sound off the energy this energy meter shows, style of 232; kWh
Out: 1824.01; kWh
